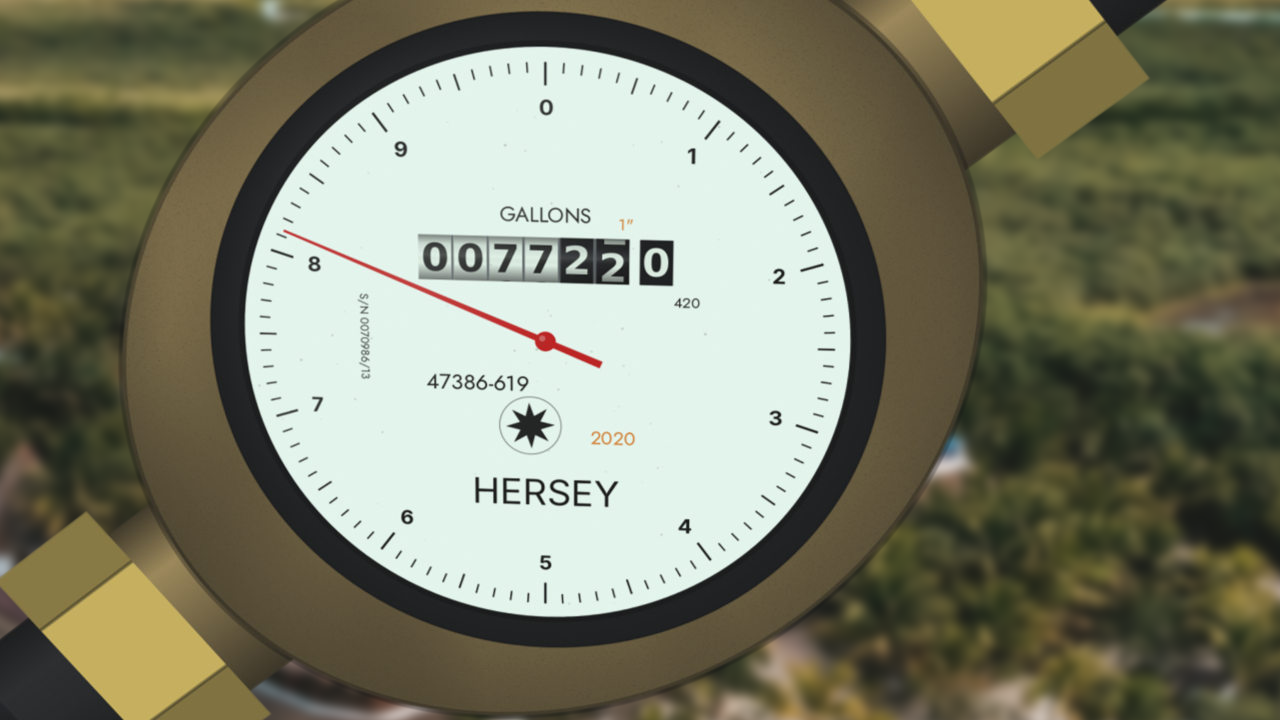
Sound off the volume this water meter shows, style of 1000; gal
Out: 77218.1; gal
